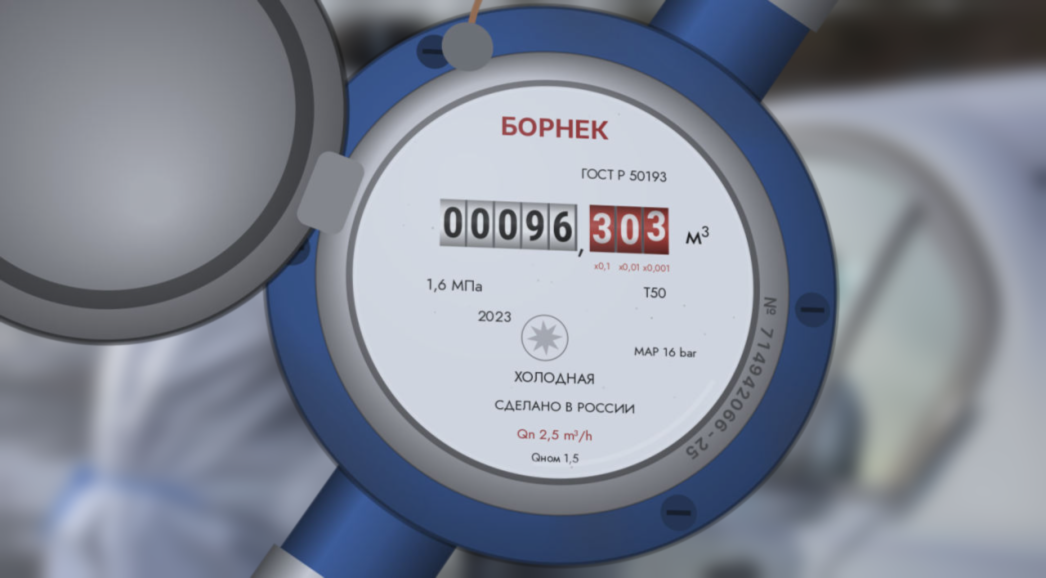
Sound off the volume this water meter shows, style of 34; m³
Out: 96.303; m³
